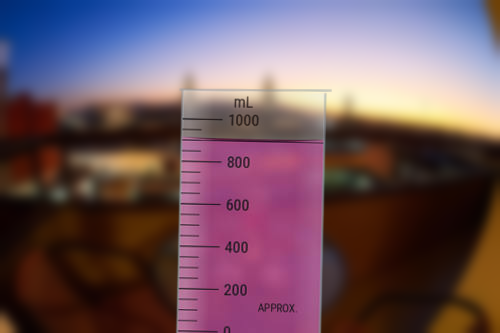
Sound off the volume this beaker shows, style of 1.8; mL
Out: 900; mL
